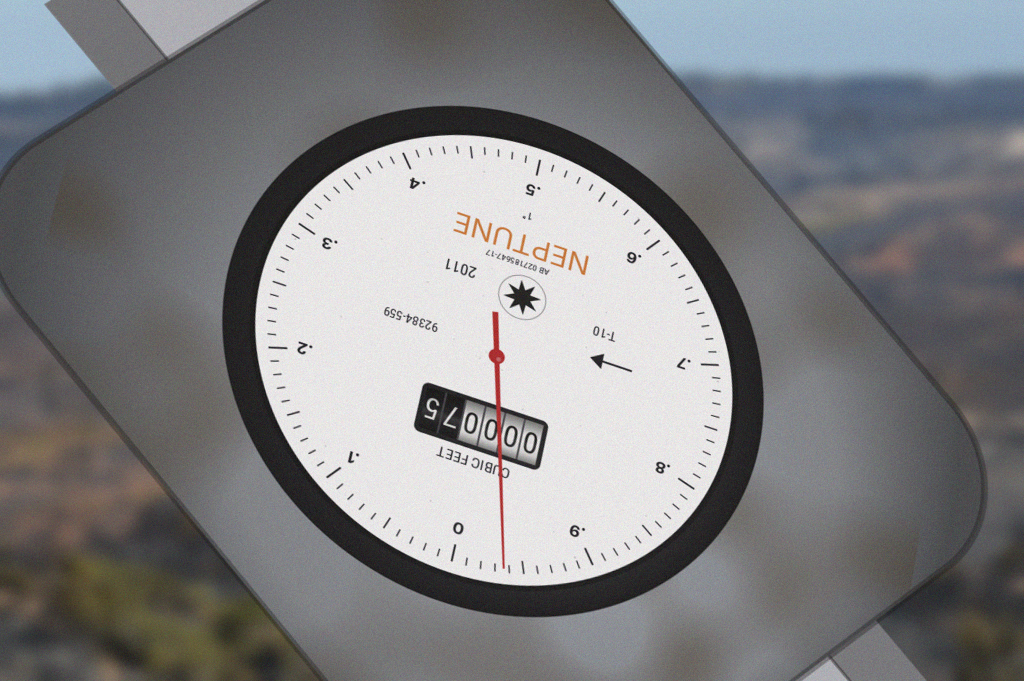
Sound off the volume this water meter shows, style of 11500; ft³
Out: 74.96; ft³
